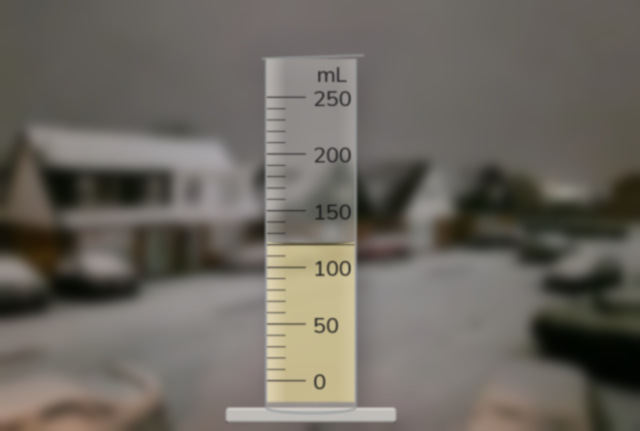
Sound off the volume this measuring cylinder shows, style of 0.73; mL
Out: 120; mL
